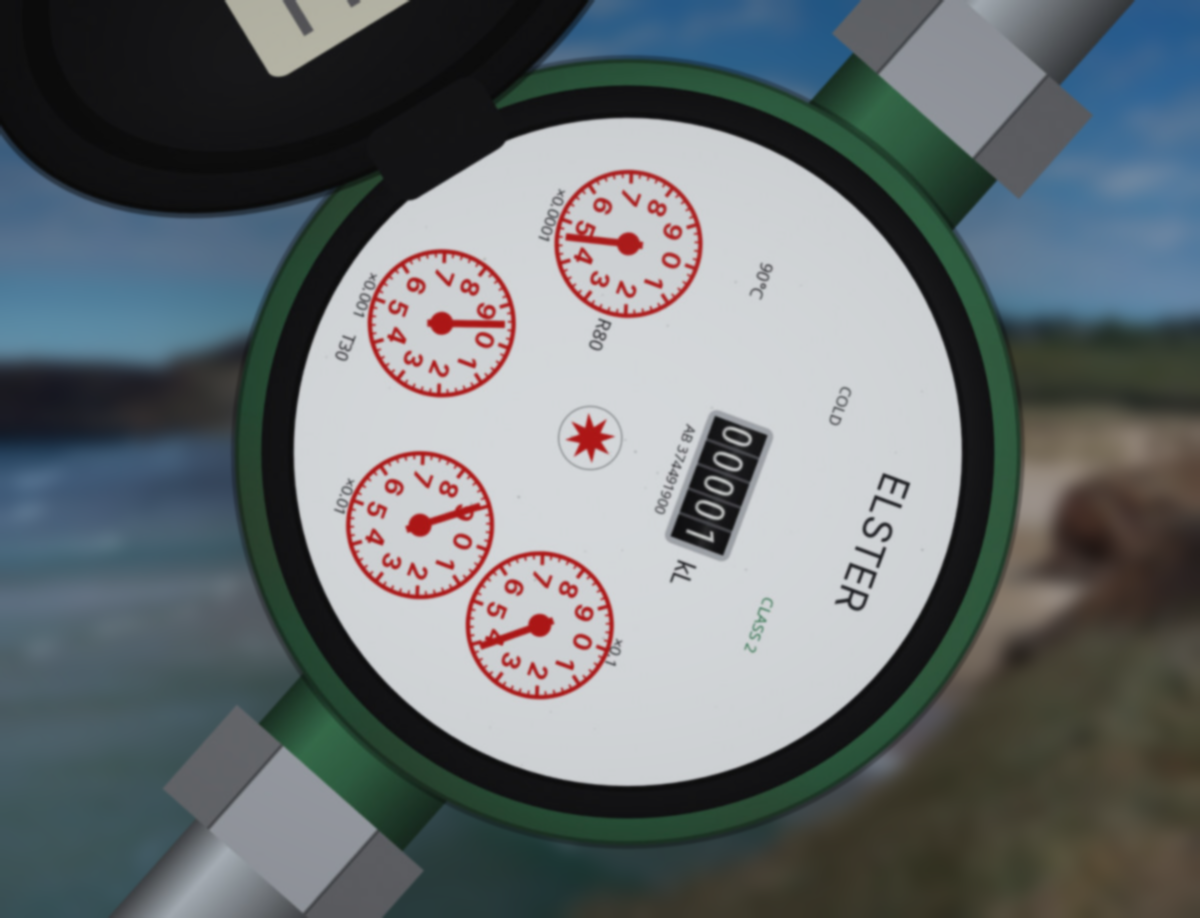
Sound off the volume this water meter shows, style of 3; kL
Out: 1.3894; kL
